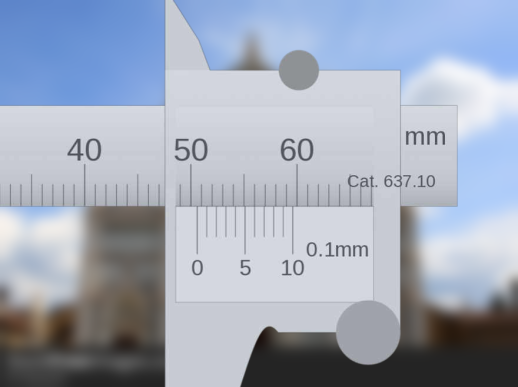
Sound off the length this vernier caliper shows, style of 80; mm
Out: 50.6; mm
